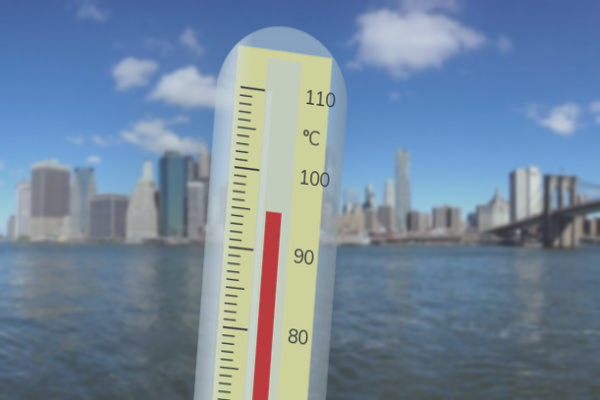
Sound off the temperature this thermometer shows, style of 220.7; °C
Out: 95; °C
